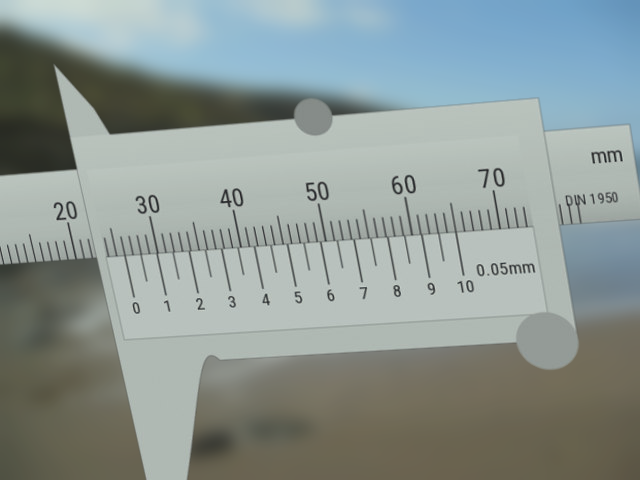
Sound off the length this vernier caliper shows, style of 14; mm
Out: 26.0; mm
